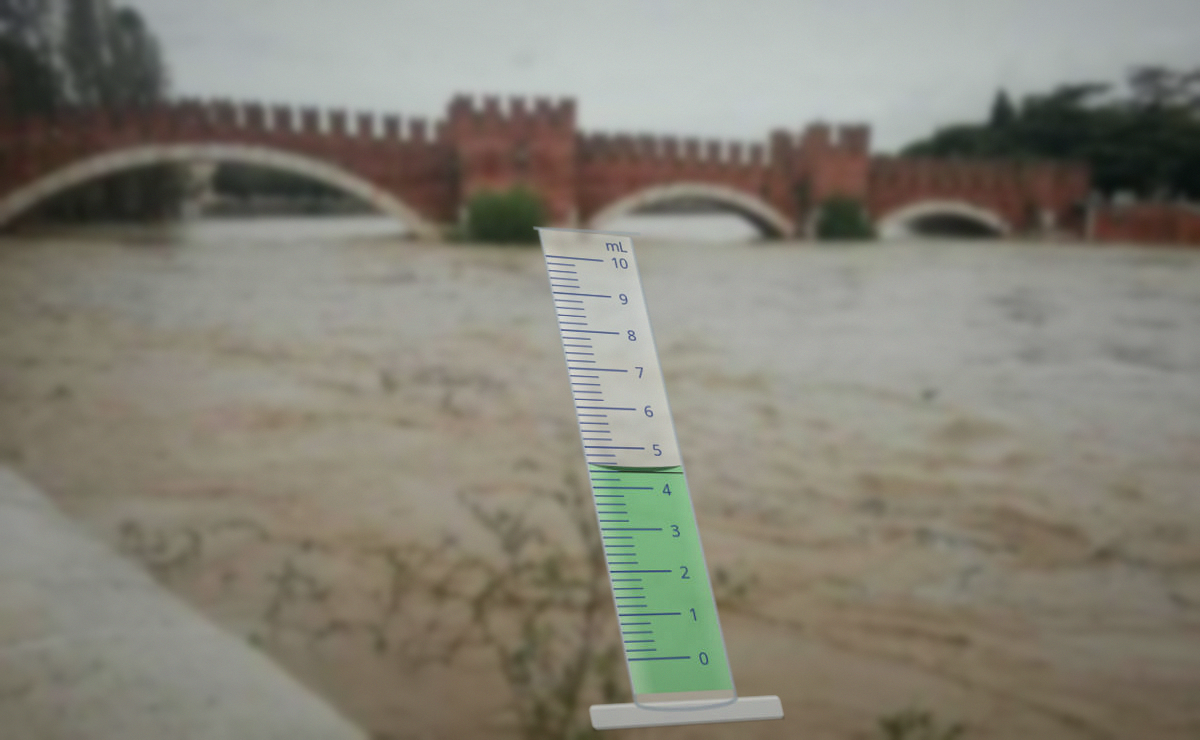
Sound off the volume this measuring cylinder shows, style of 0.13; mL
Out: 4.4; mL
